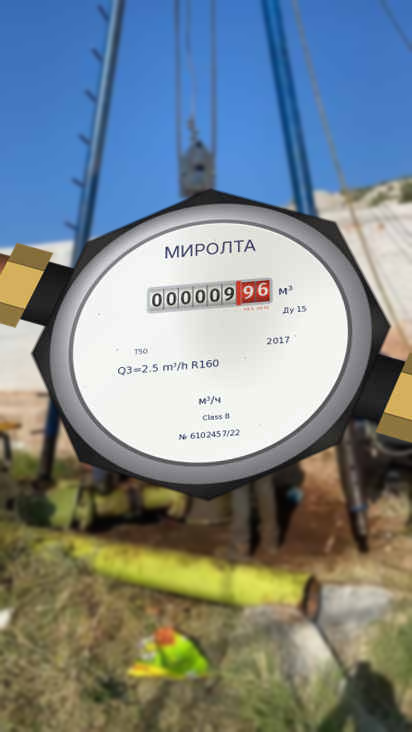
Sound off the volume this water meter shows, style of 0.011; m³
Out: 9.96; m³
